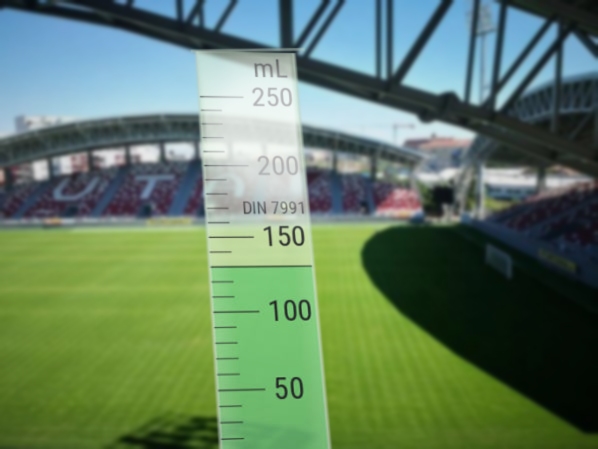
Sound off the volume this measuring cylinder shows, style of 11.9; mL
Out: 130; mL
